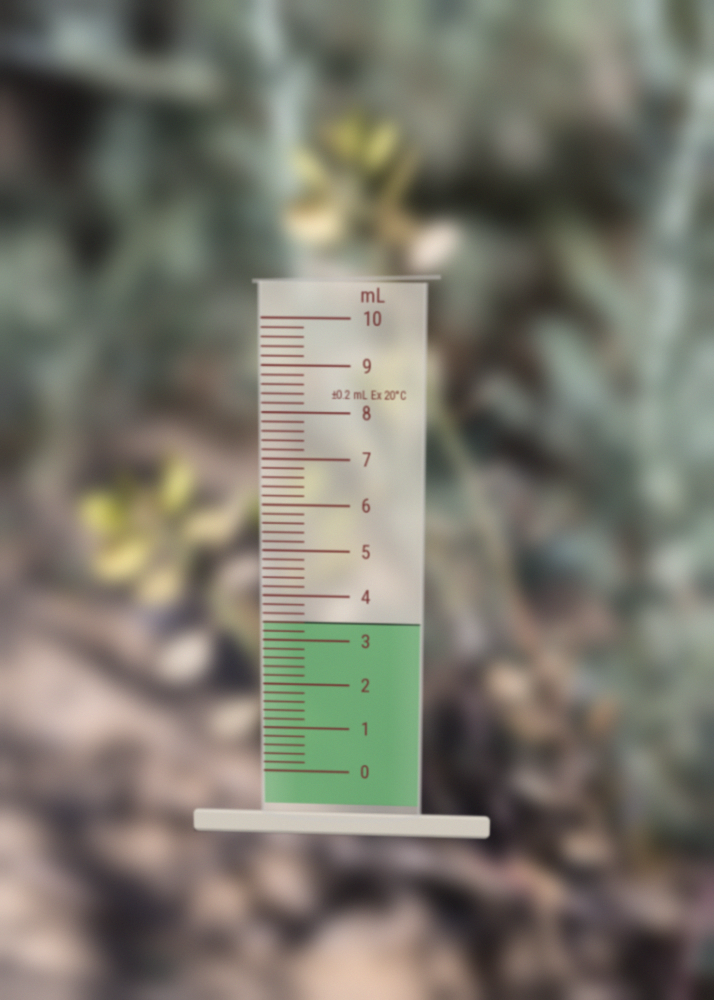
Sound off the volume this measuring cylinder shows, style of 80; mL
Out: 3.4; mL
